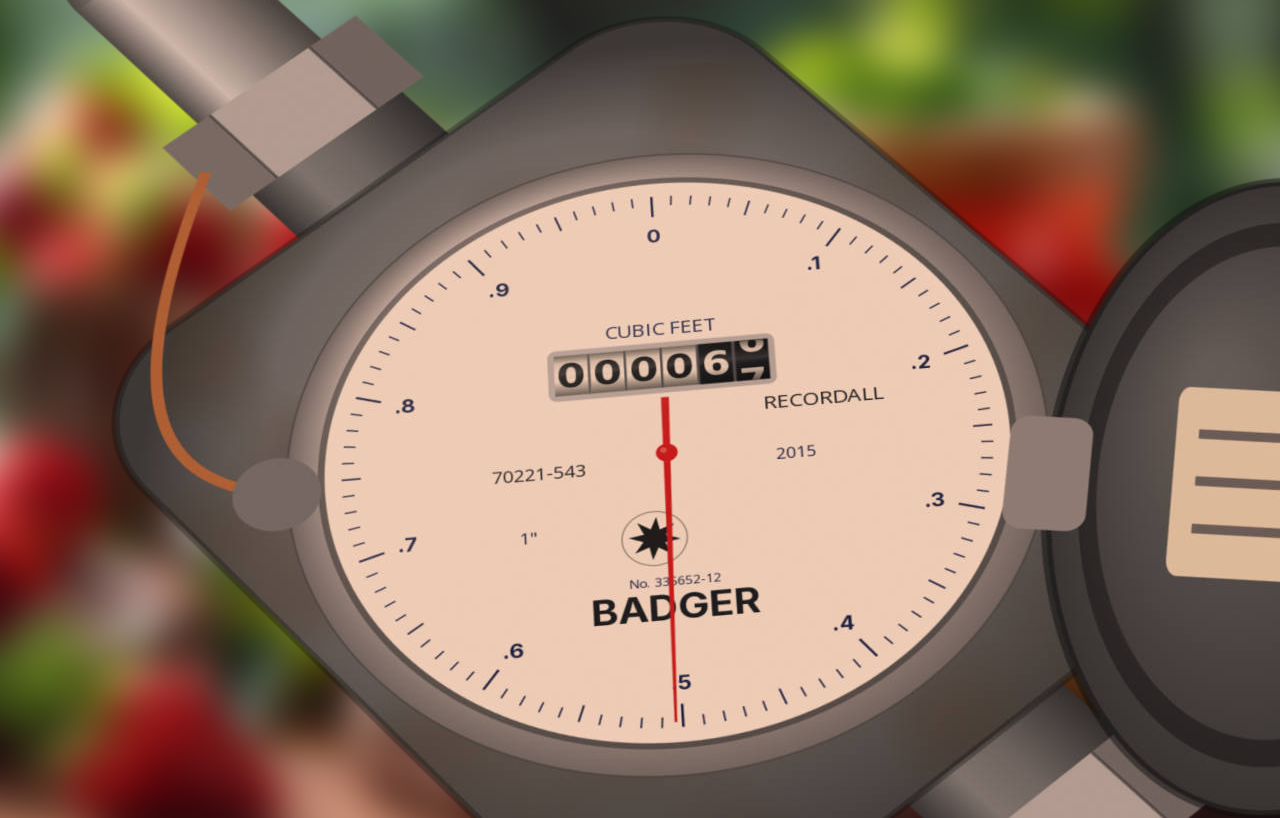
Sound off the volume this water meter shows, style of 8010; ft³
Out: 66.50; ft³
